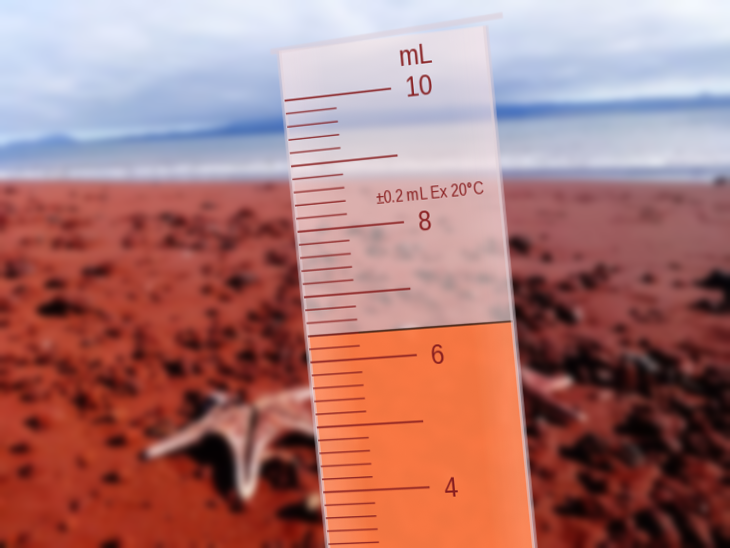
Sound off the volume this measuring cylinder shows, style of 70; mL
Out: 6.4; mL
